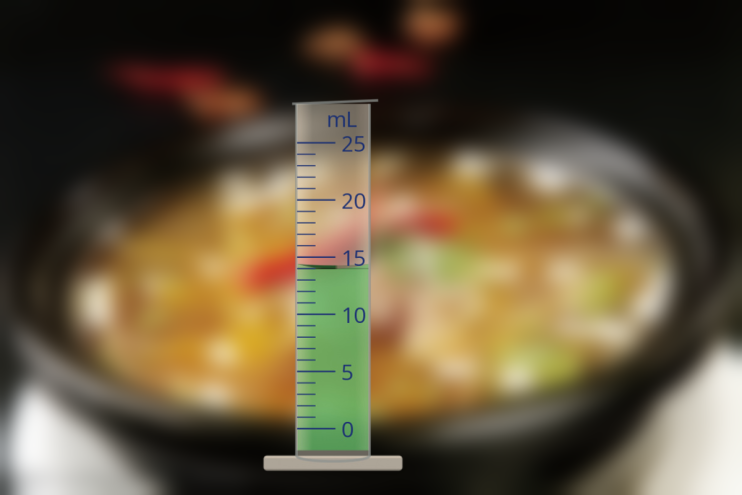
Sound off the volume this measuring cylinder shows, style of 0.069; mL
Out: 14; mL
